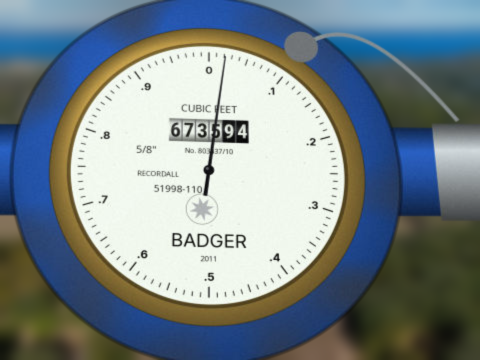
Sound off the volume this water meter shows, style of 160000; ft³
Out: 673594.02; ft³
